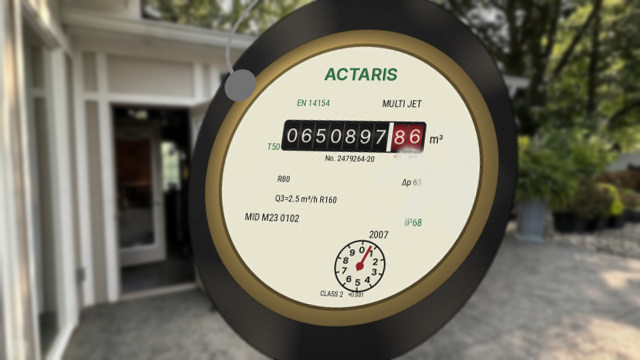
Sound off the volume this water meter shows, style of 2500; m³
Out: 650897.860; m³
